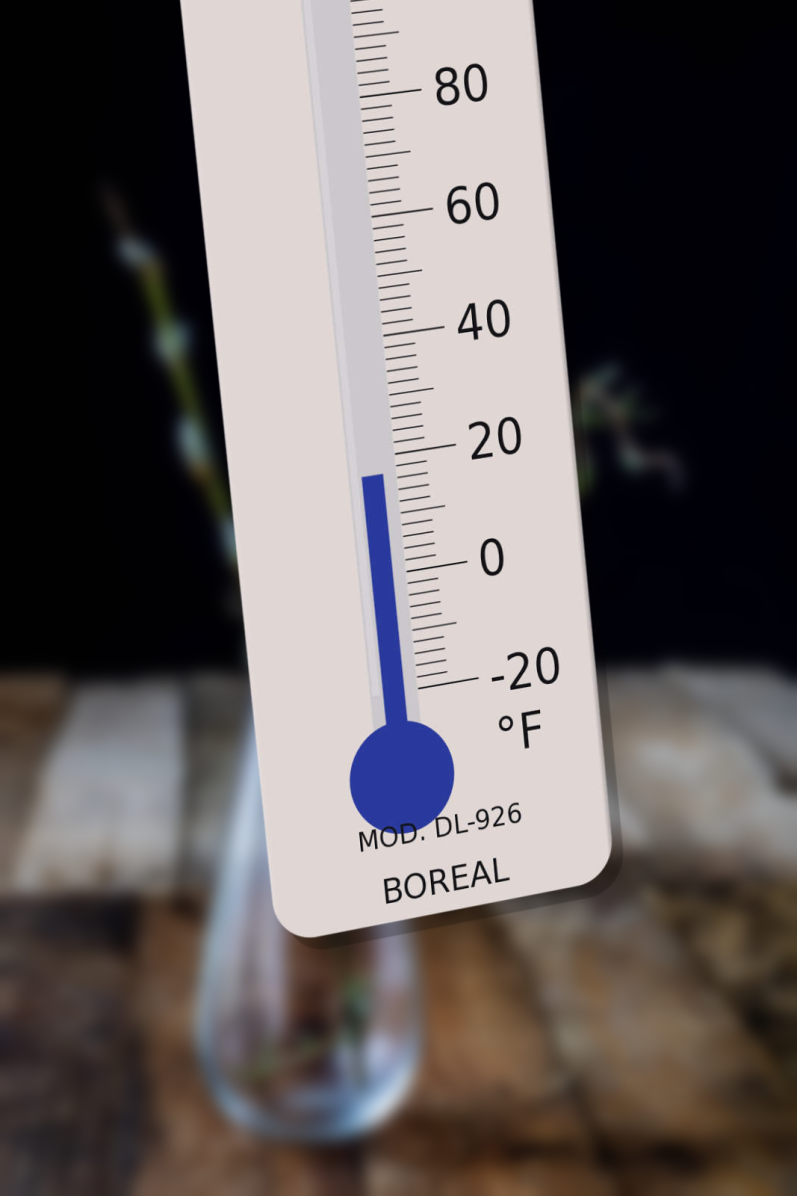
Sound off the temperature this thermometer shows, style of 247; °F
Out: 17; °F
